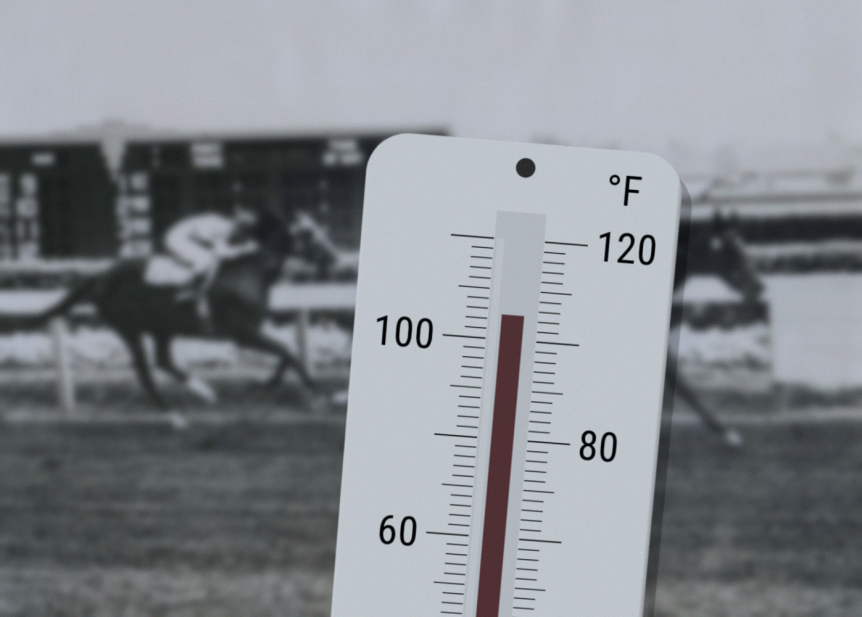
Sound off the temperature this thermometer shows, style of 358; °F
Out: 105; °F
